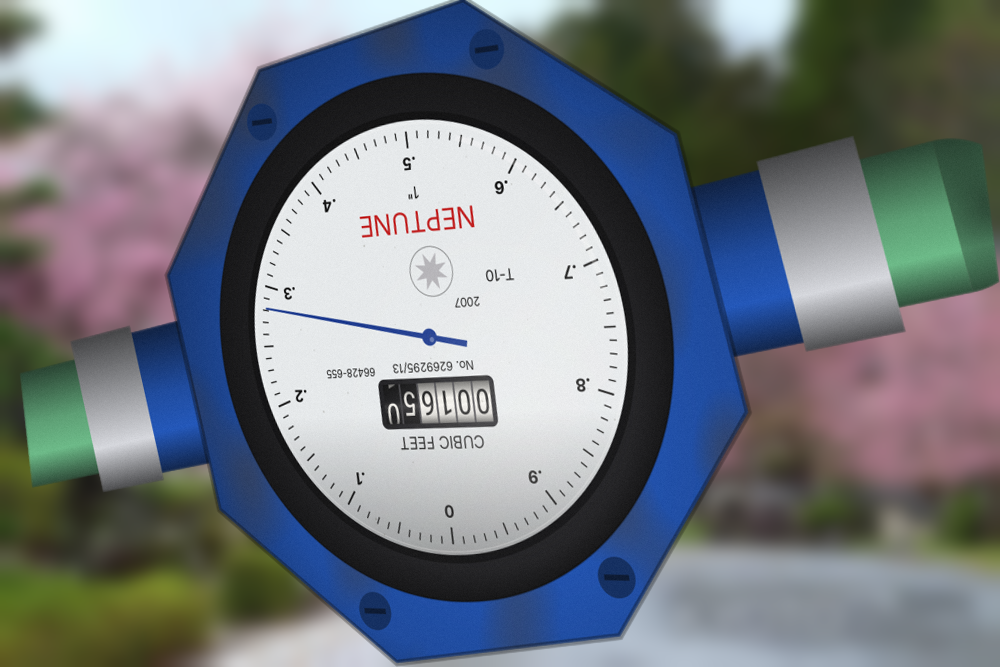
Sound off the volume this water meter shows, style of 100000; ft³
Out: 1650.28; ft³
